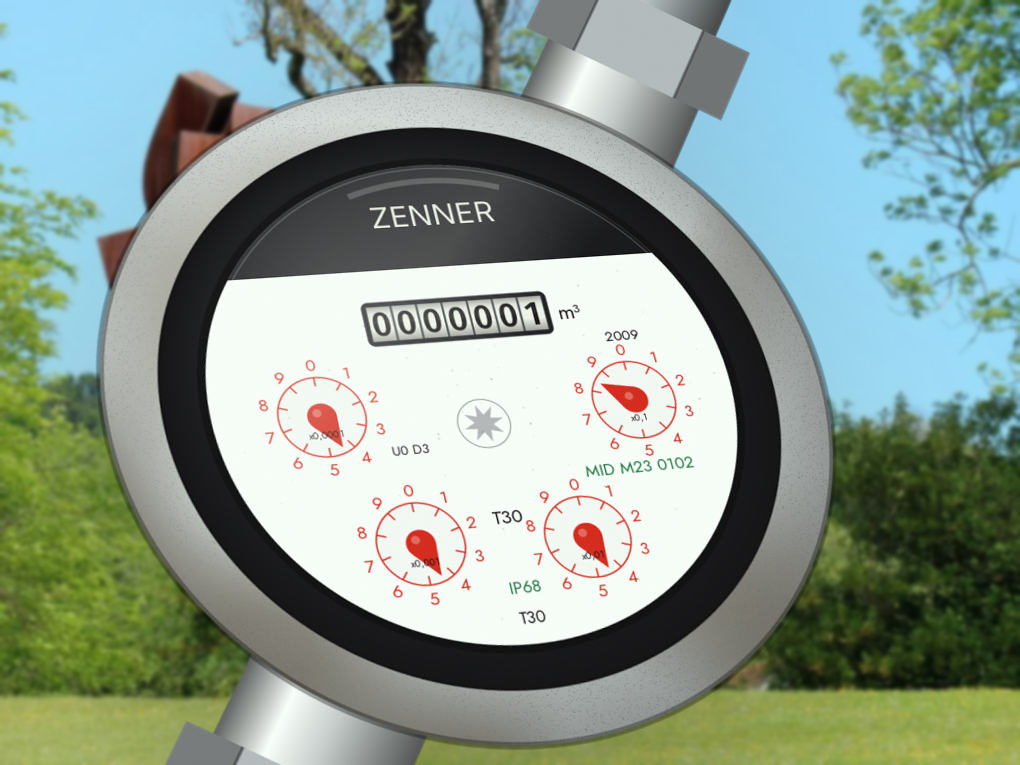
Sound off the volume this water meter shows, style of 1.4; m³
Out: 1.8444; m³
